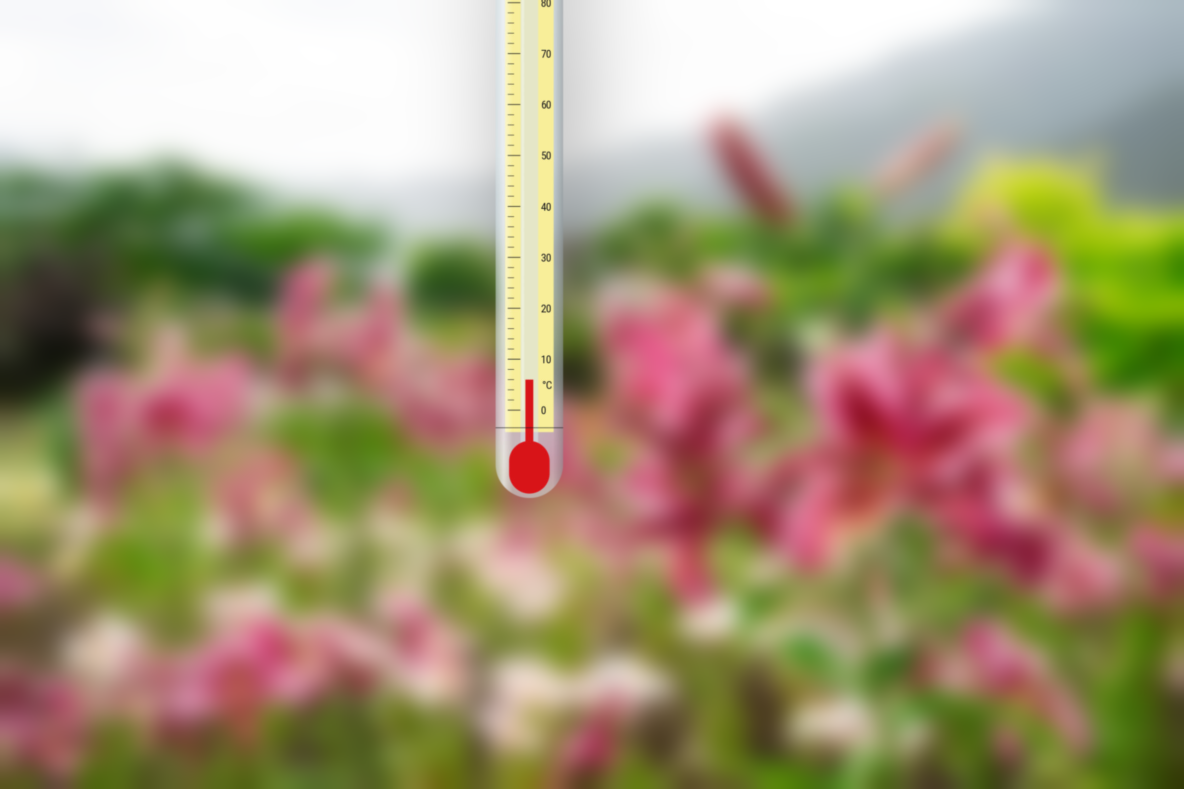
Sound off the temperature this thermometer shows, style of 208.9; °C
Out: 6; °C
